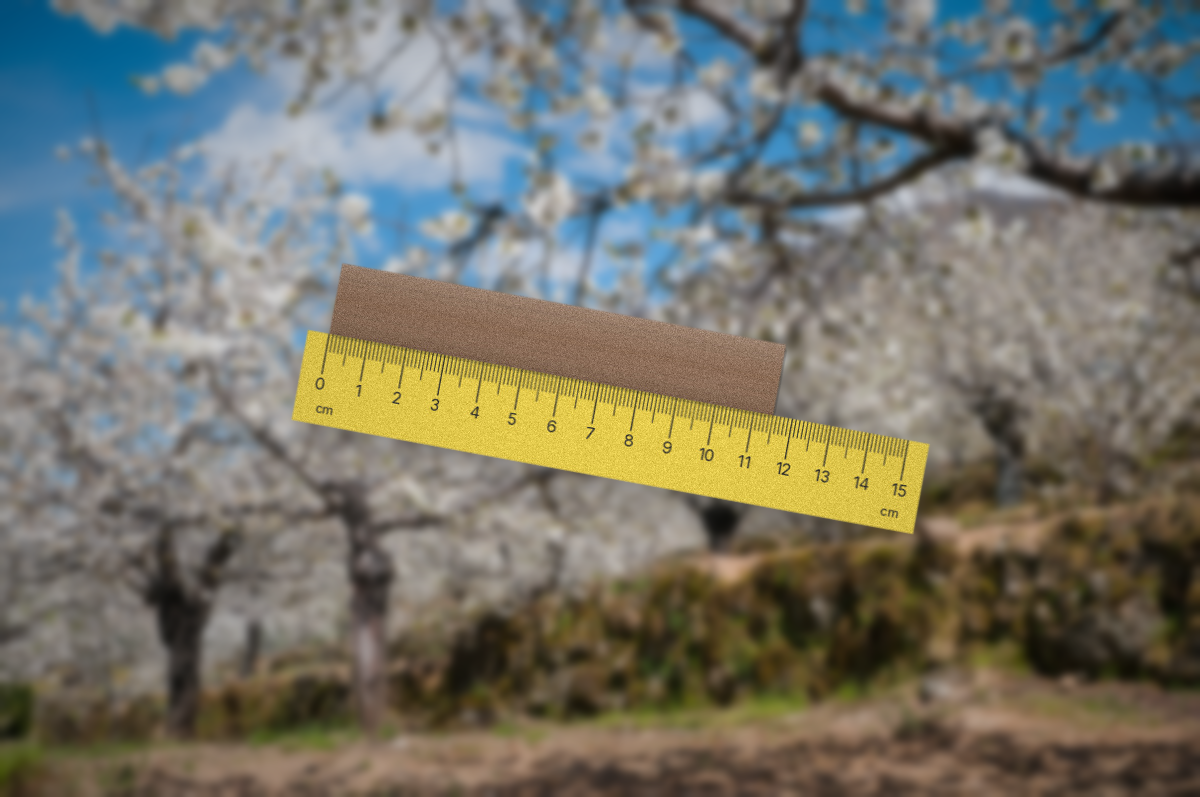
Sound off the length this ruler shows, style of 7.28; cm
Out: 11.5; cm
